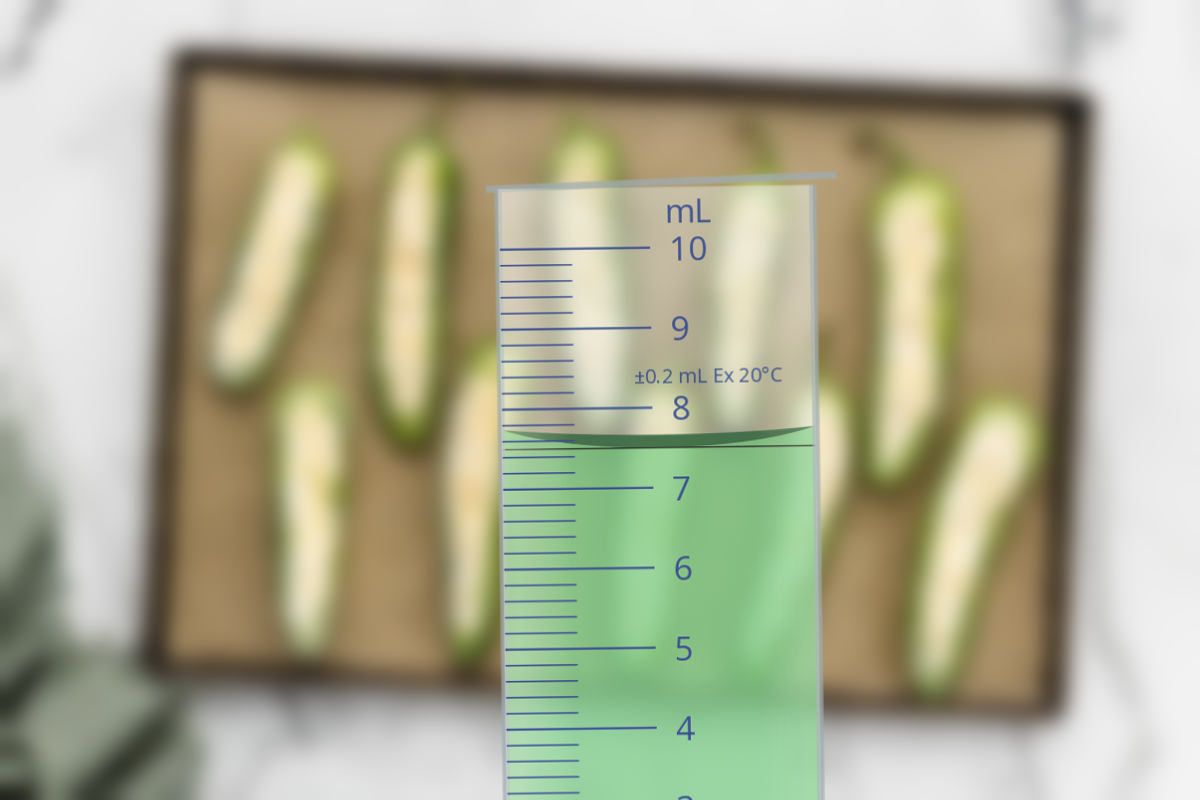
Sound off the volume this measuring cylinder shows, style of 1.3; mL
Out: 7.5; mL
